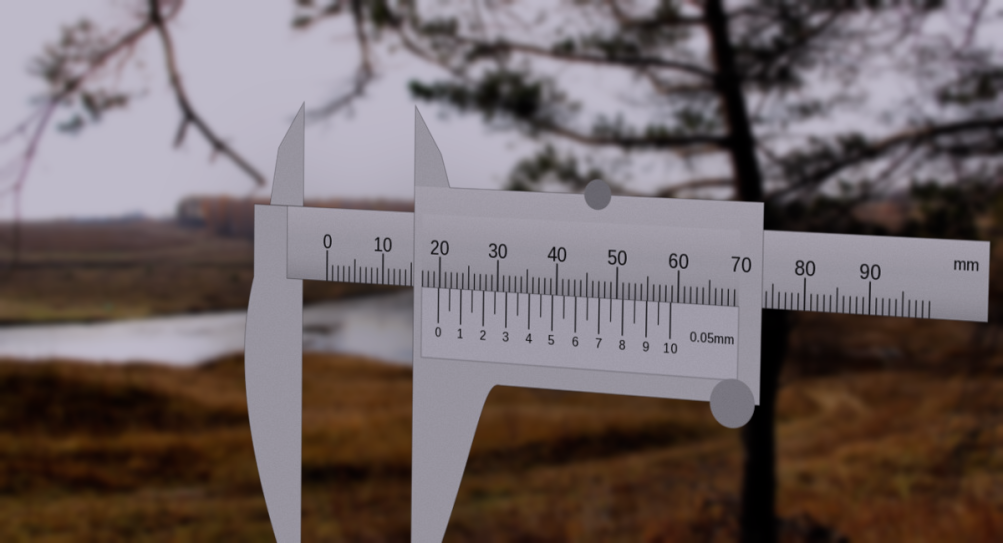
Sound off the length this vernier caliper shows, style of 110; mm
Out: 19.8; mm
